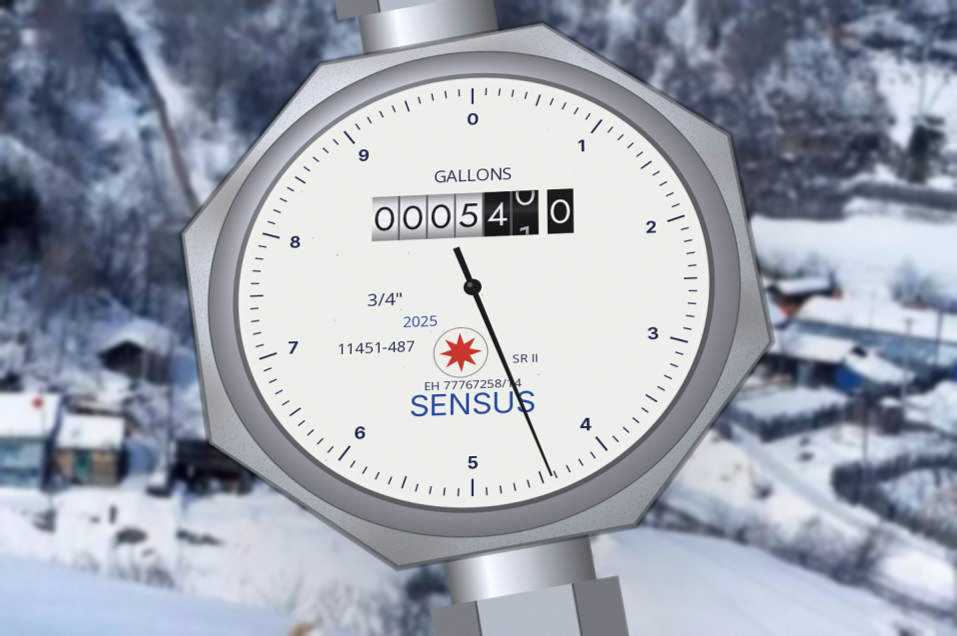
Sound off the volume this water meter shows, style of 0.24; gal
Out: 5404.4; gal
